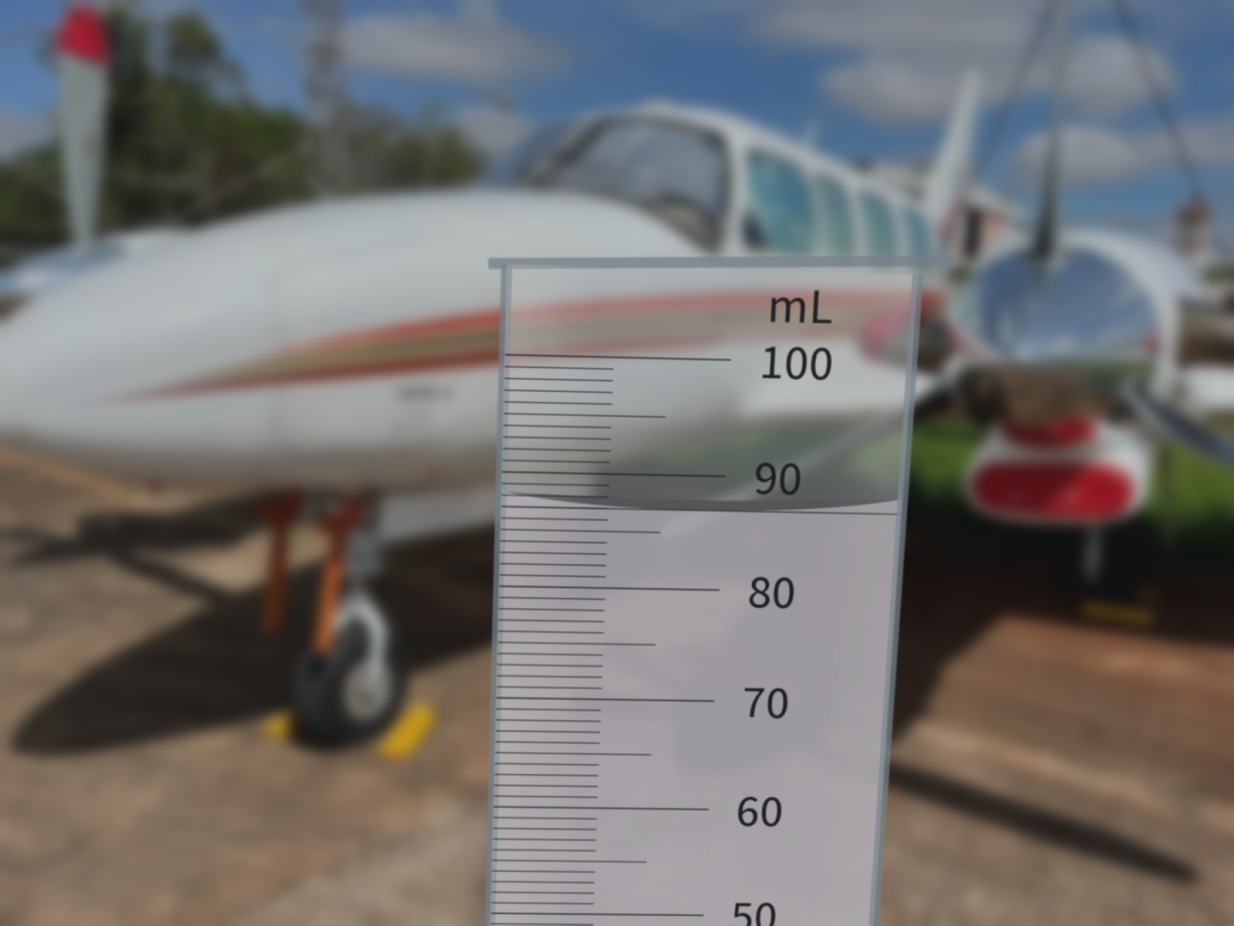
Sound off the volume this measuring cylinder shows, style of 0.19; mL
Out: 87; mL
